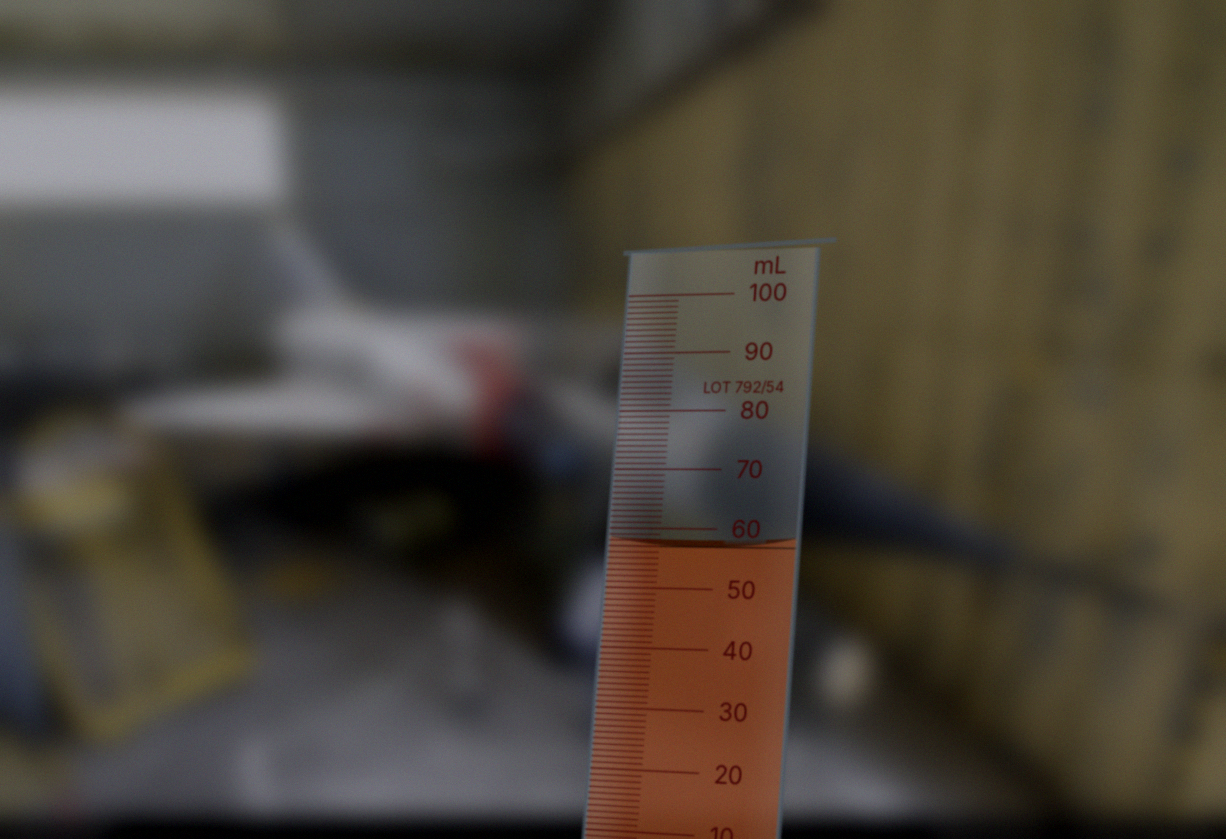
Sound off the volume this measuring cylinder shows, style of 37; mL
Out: 57; mL
